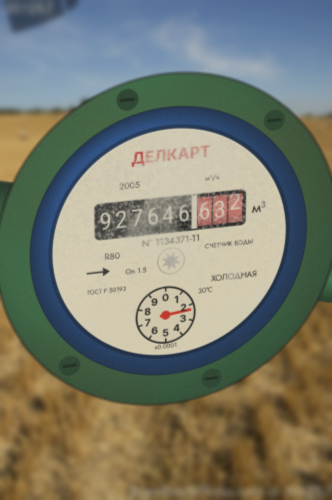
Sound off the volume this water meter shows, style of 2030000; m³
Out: 927646.6322; m³
